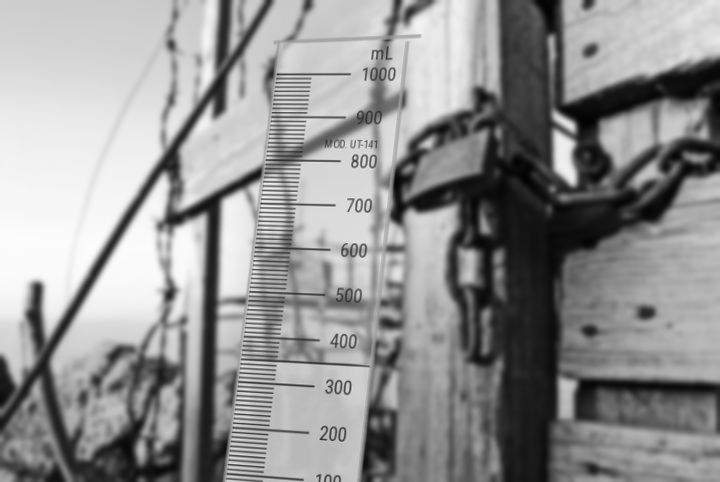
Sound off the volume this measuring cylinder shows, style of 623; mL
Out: 350; mL
